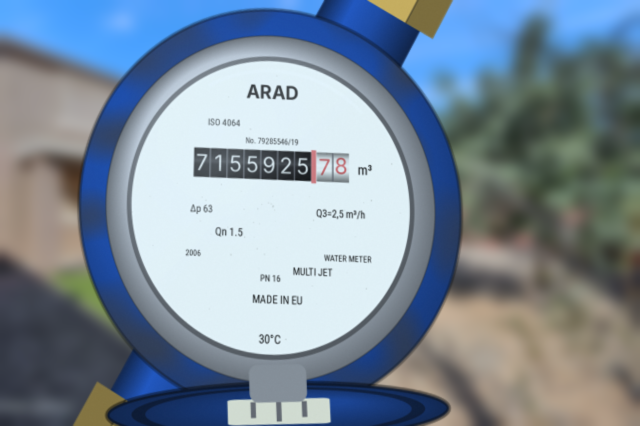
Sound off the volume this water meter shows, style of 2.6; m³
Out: 7155925.78; m³
